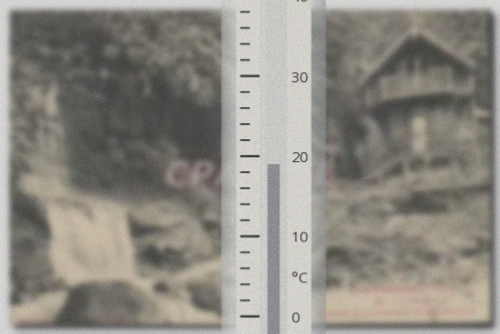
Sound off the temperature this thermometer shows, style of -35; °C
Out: 19; °C
